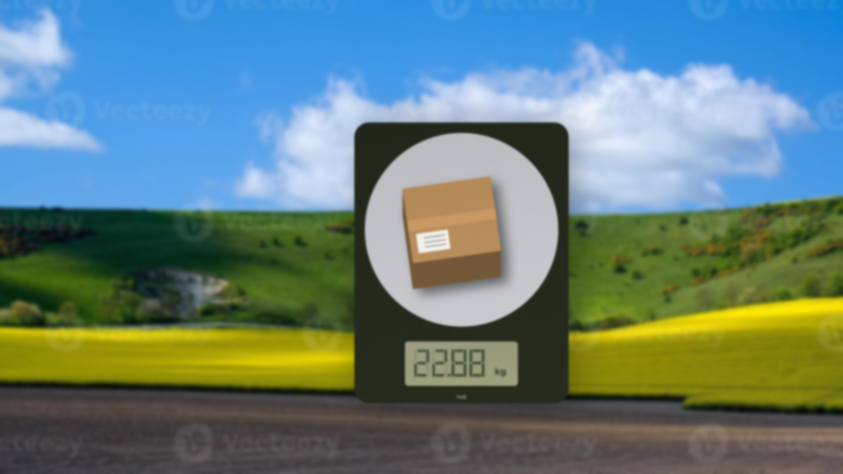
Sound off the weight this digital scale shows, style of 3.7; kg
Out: 22.88; kg
